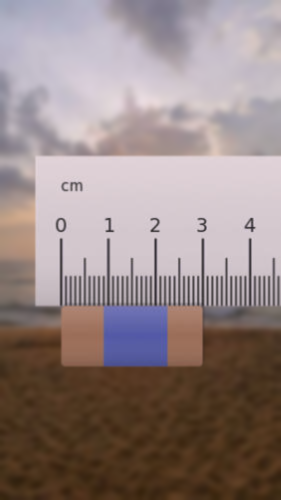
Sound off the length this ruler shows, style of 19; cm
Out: 3; cm
